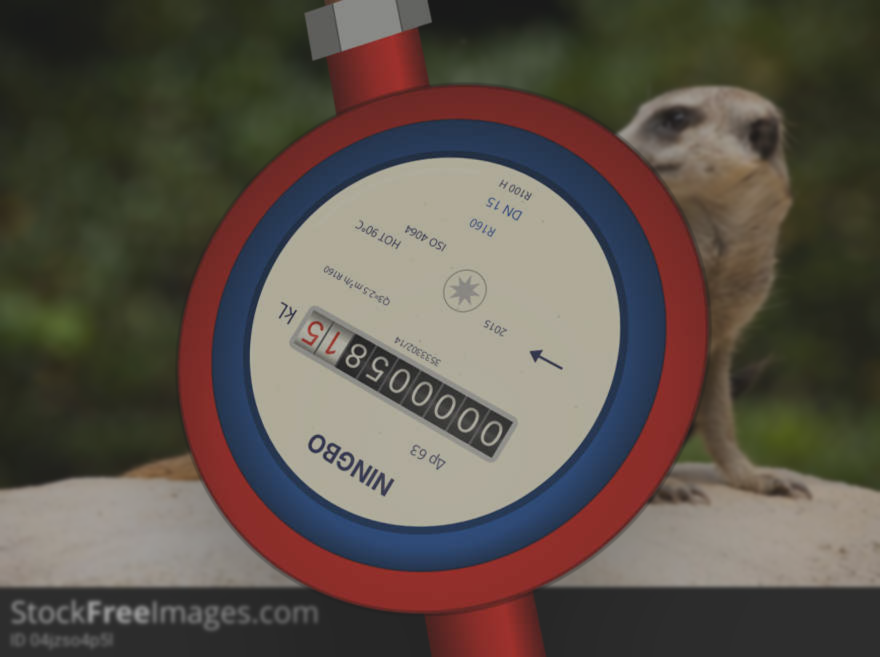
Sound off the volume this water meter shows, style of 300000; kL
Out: 58.15; kL
